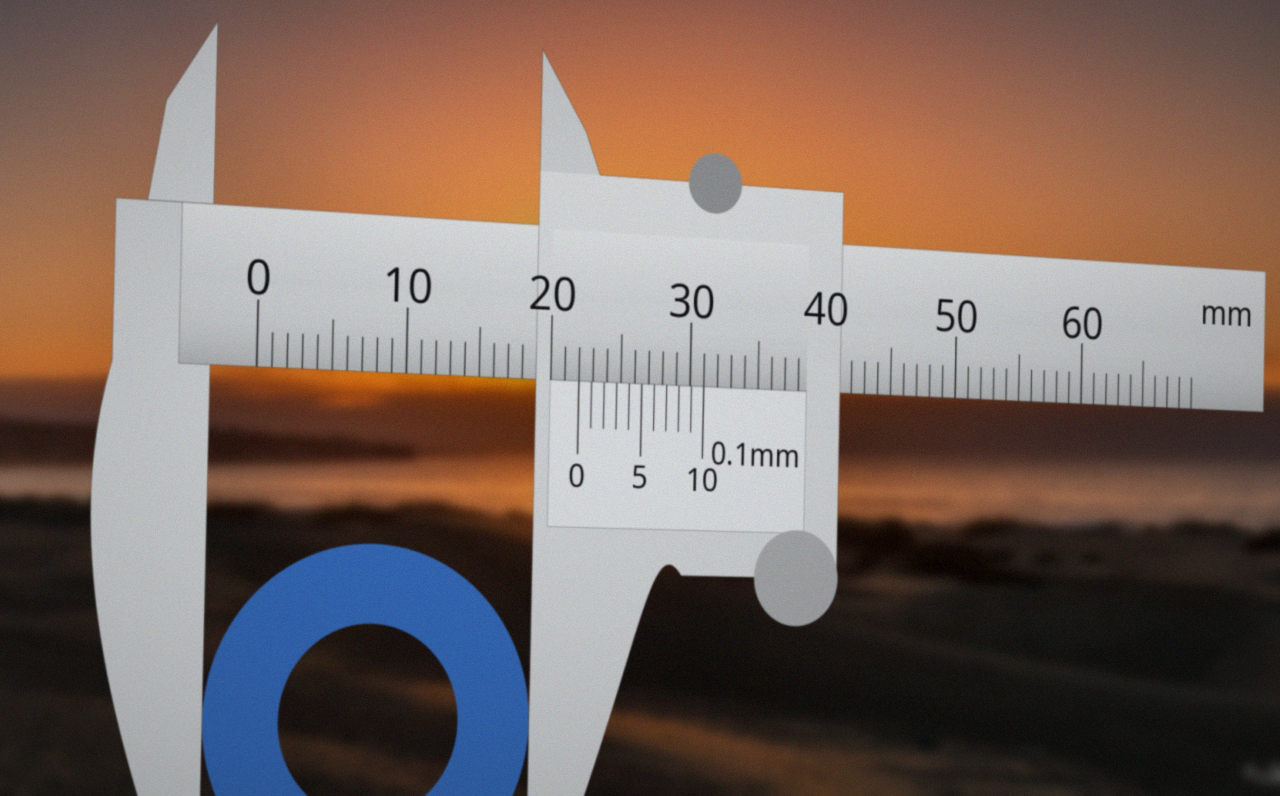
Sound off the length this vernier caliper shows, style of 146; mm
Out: 22.0; mm
